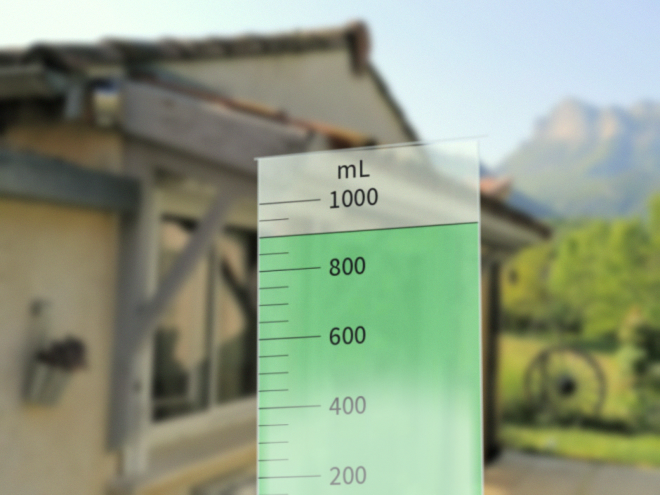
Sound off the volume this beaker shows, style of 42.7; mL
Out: 900; mL
